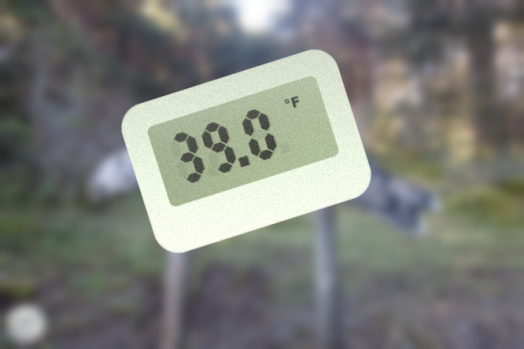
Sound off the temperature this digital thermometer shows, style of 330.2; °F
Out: 39.0; °F
